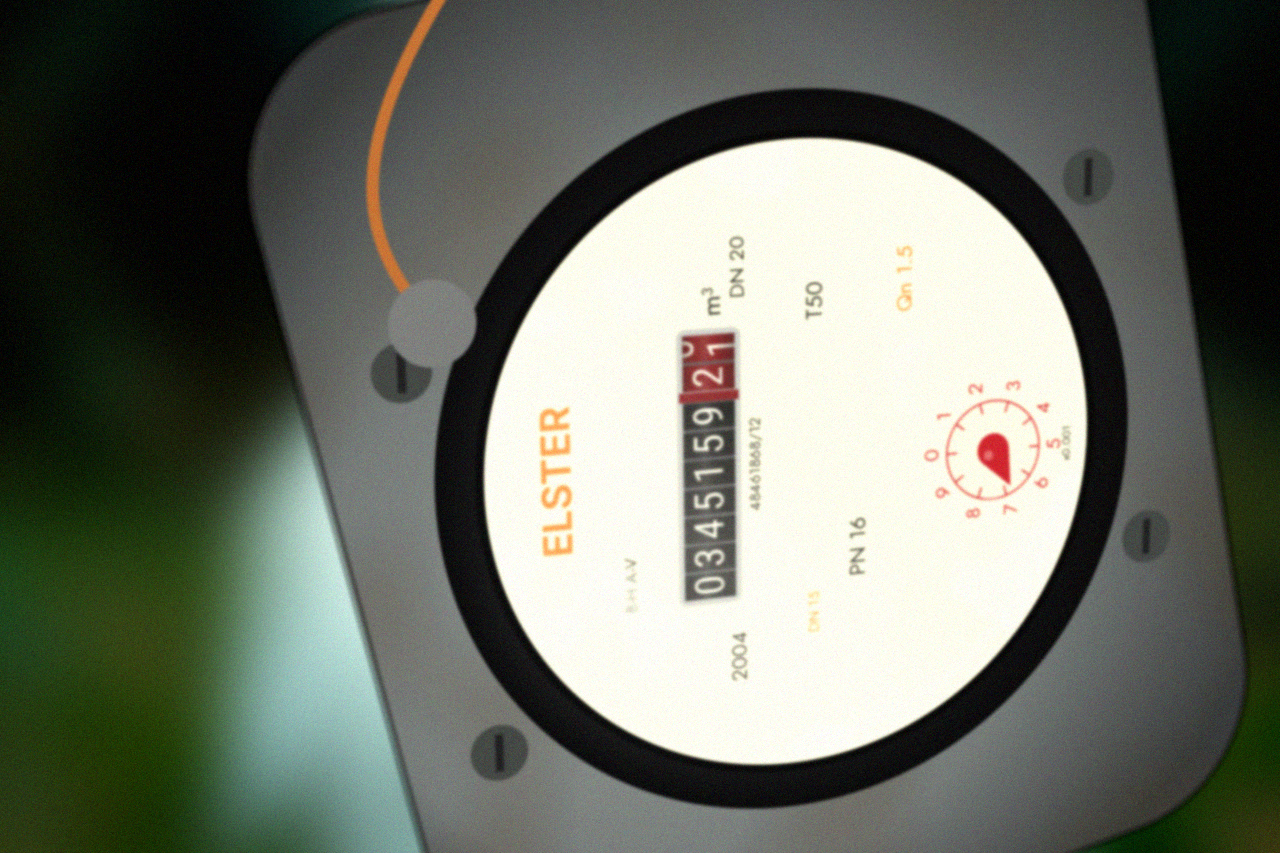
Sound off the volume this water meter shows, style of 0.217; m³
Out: 345159.206; m³
